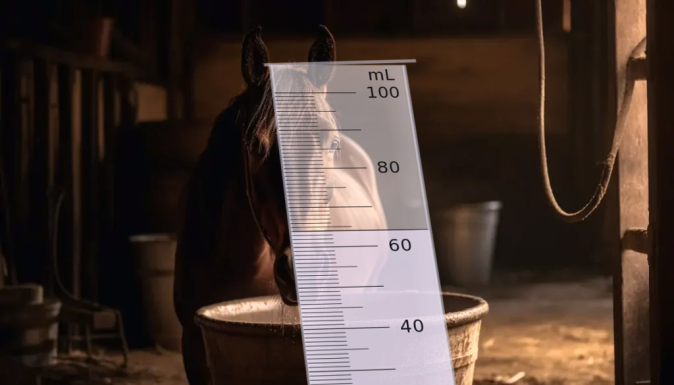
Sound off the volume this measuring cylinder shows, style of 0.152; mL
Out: 64; mL
